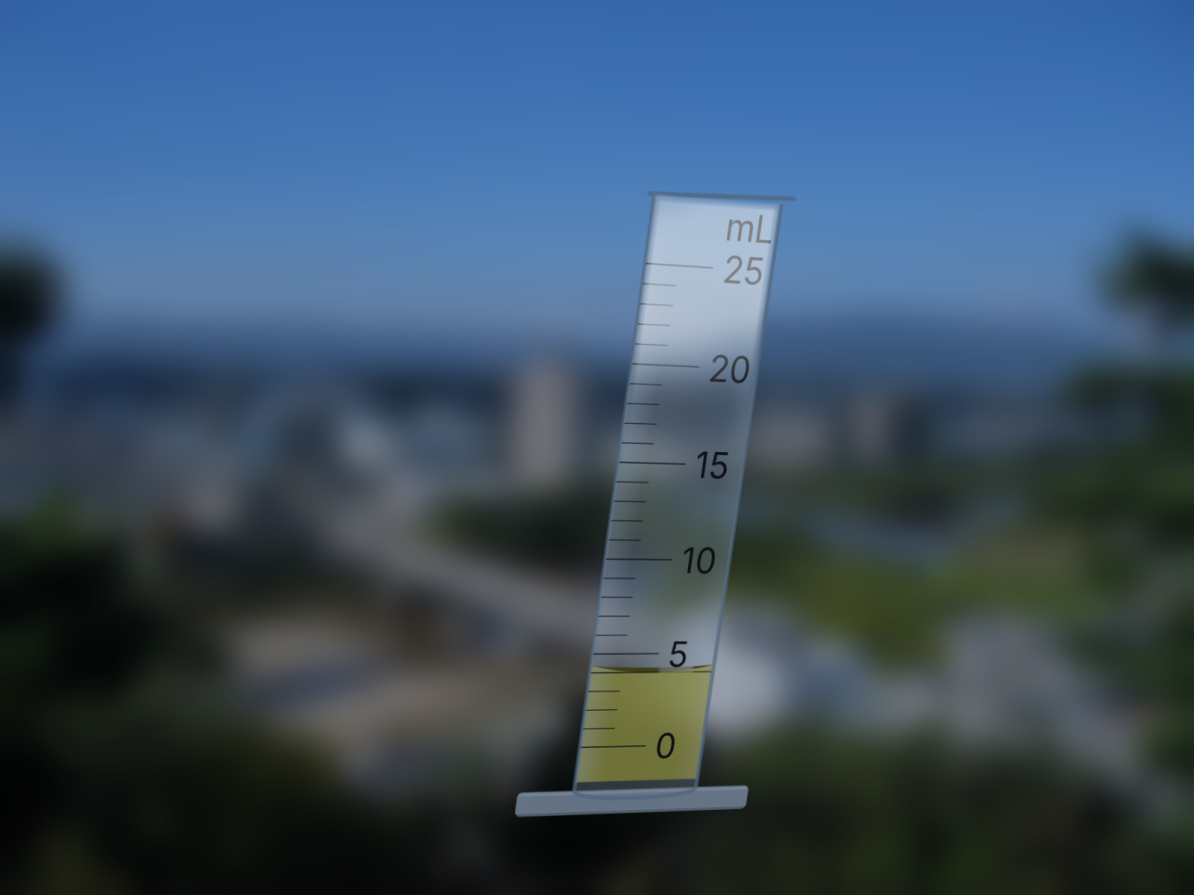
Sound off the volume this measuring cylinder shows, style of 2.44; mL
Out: 4; mL
